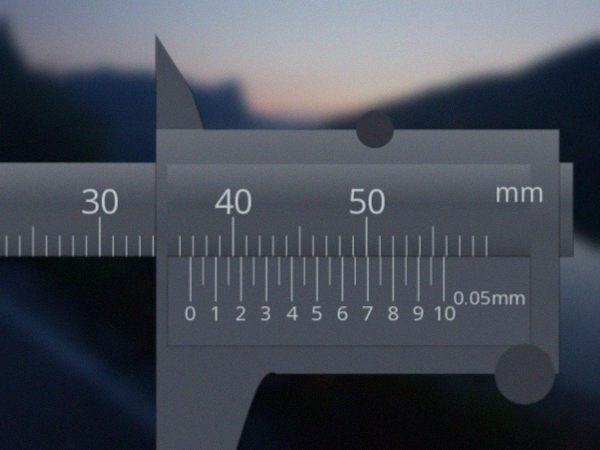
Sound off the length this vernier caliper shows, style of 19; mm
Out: 36.8; mm
